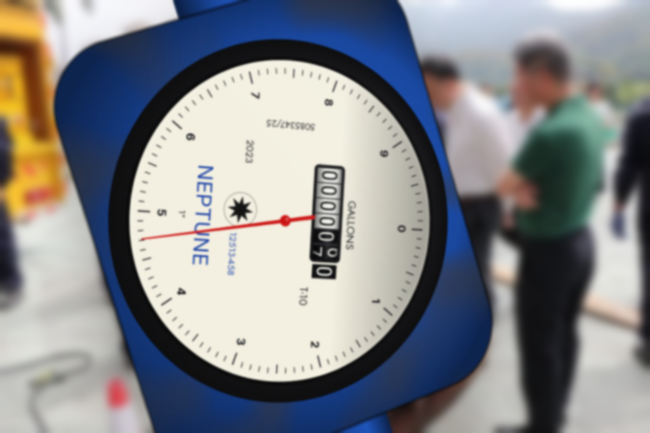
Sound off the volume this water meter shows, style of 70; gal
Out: 64.7; gal
